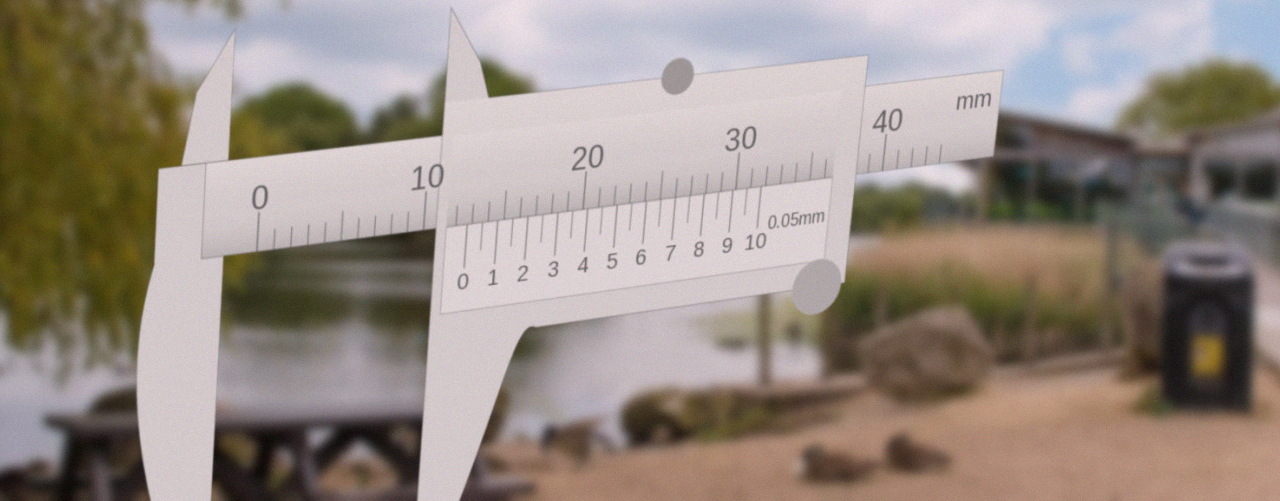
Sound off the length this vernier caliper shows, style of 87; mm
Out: 12.7; mm
